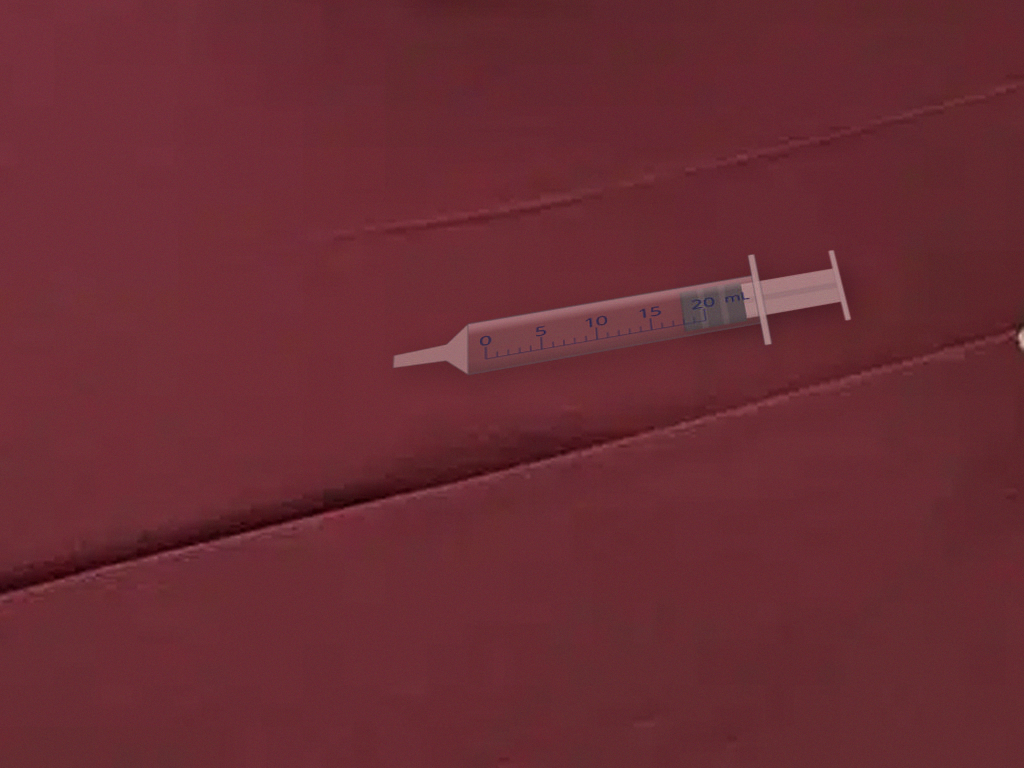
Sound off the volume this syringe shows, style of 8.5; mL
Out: 18; mL
